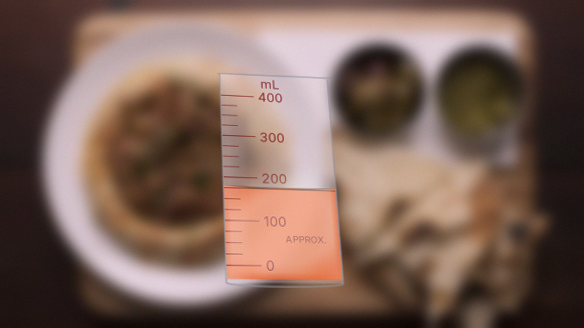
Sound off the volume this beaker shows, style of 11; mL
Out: 175; mL
